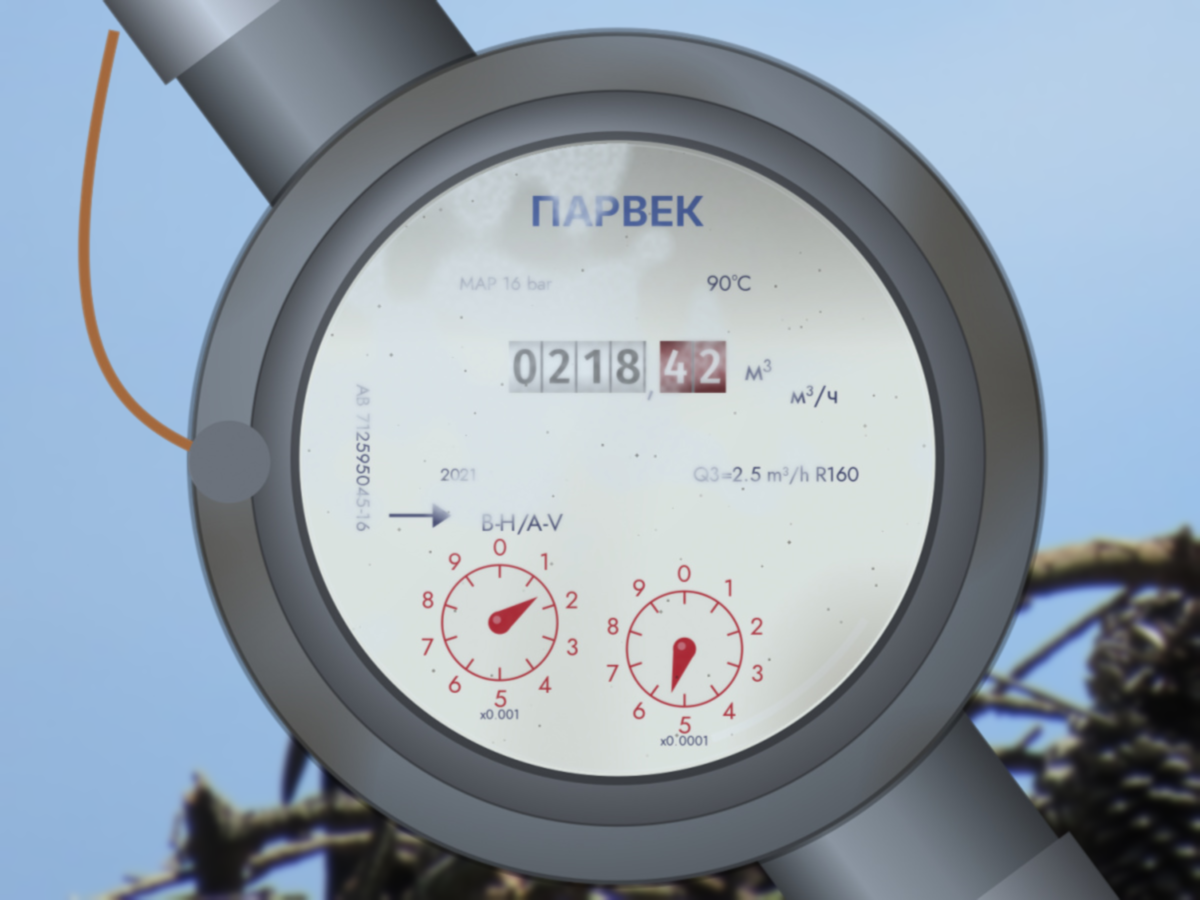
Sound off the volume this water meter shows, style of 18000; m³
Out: 218.4215; m³
